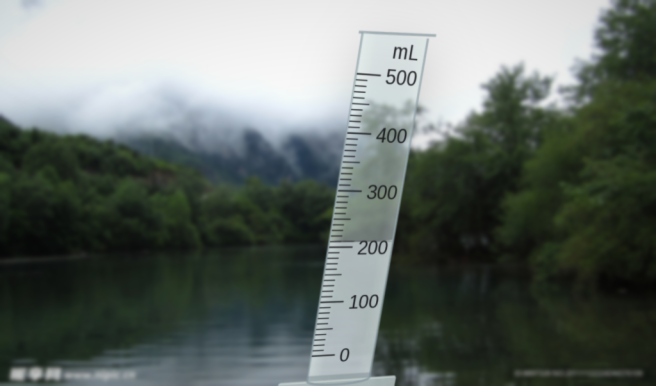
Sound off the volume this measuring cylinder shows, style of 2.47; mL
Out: 210; mL
